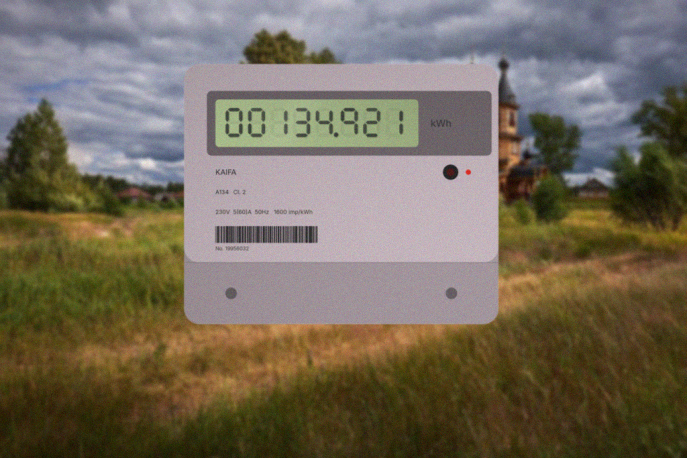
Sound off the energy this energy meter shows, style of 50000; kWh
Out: 134.921; kWh
